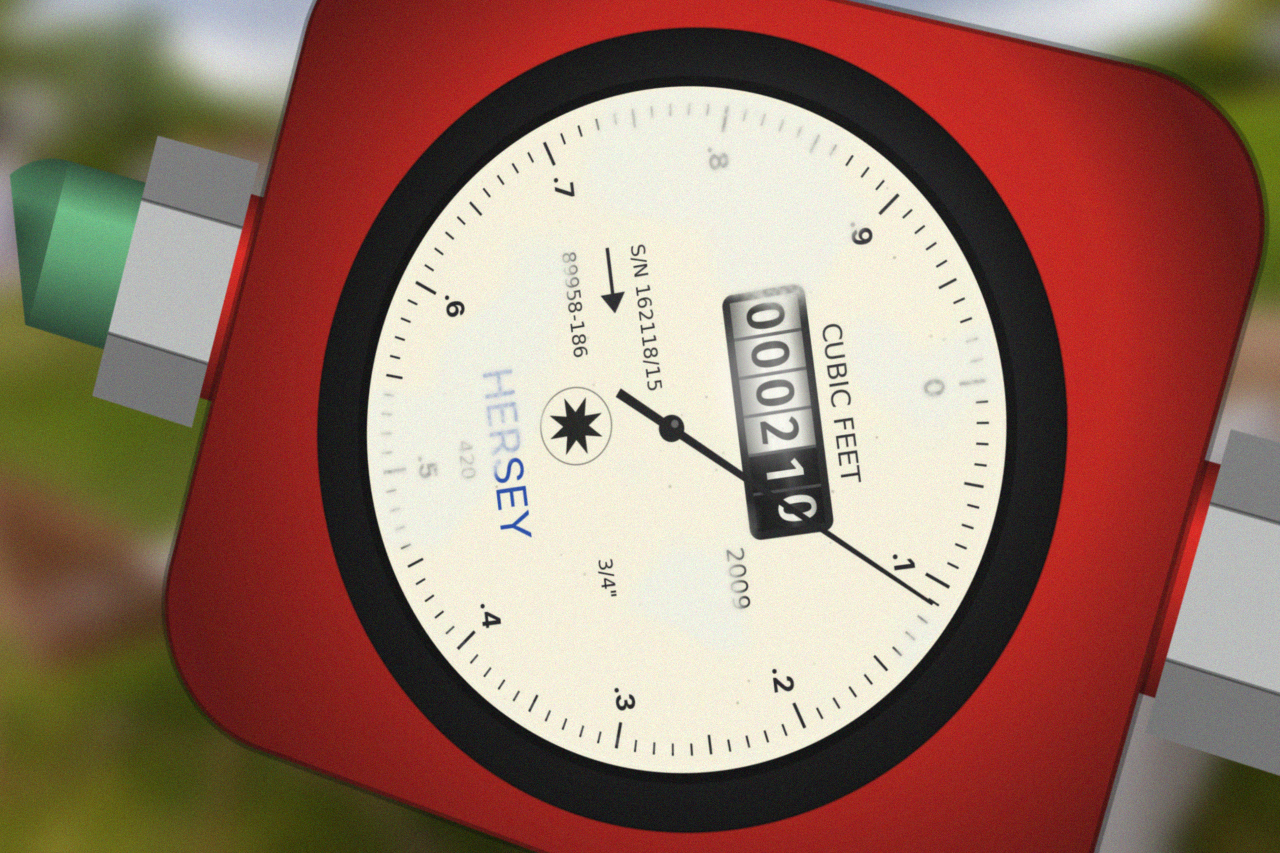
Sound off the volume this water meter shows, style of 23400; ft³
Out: 210.11; ft³
